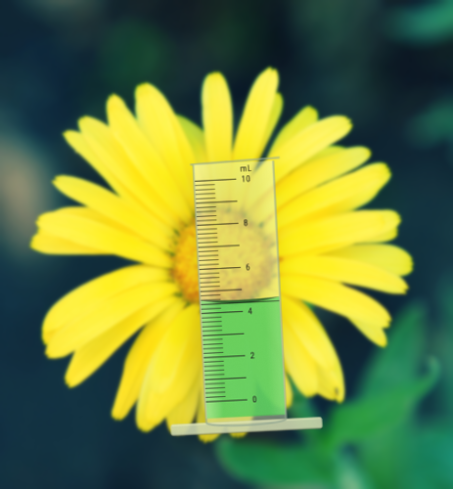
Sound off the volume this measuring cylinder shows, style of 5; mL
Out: 4.4; mL
